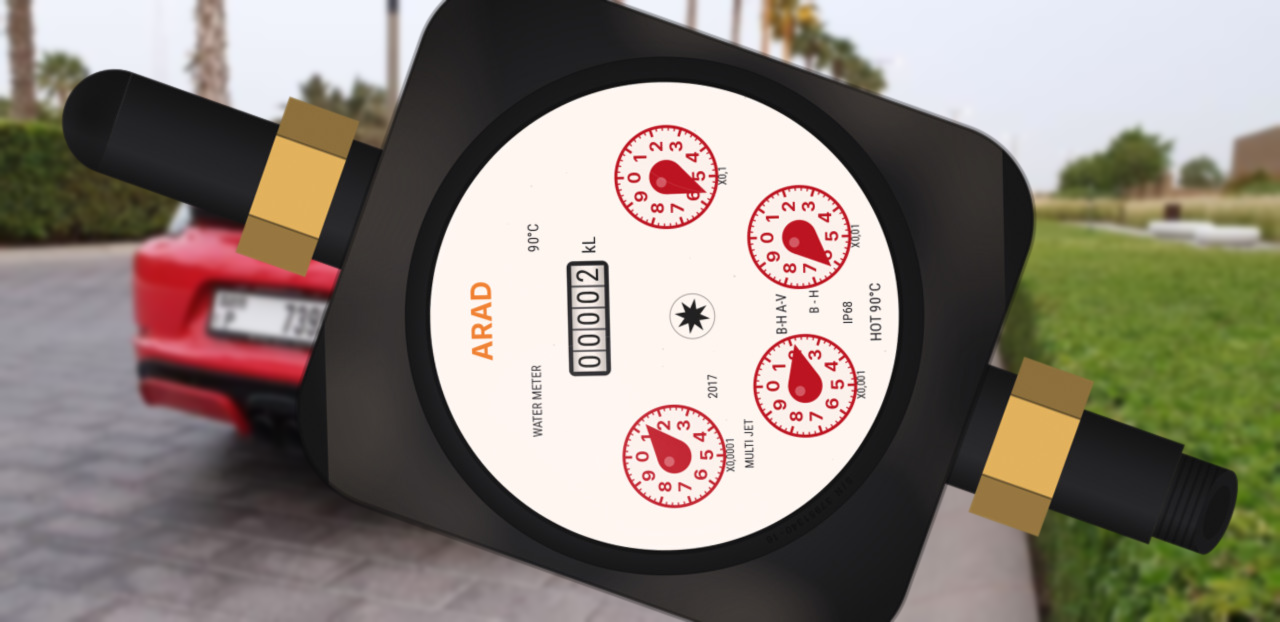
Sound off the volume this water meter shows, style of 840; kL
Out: 2.5621; kL
